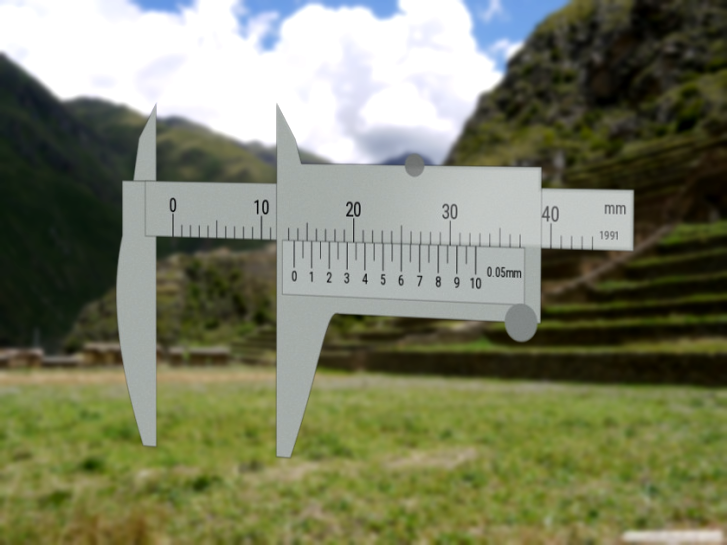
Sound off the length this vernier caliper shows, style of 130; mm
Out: 13.6; mm
